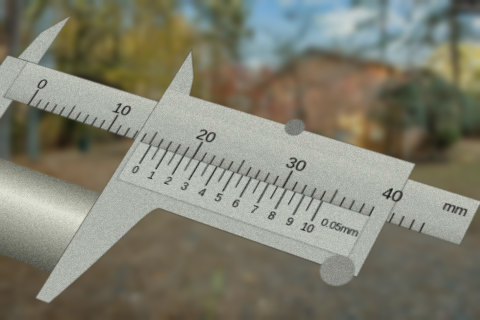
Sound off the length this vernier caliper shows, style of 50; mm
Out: 15.2; mm
